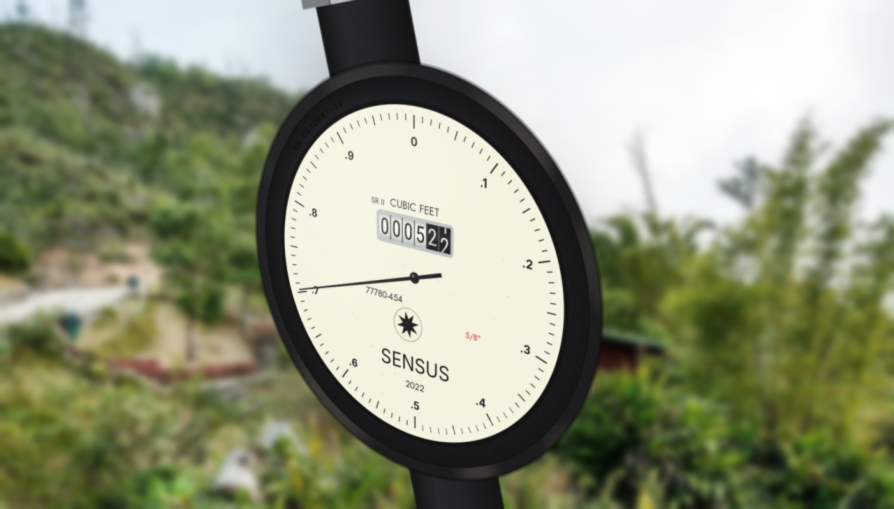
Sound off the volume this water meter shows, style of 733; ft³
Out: 521.70; ft³
